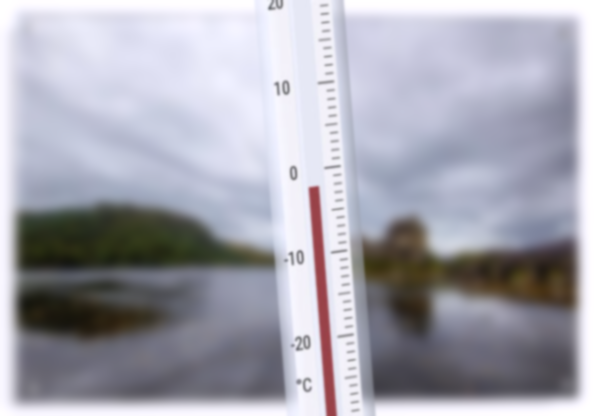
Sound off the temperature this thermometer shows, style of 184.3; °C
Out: -2; °C
